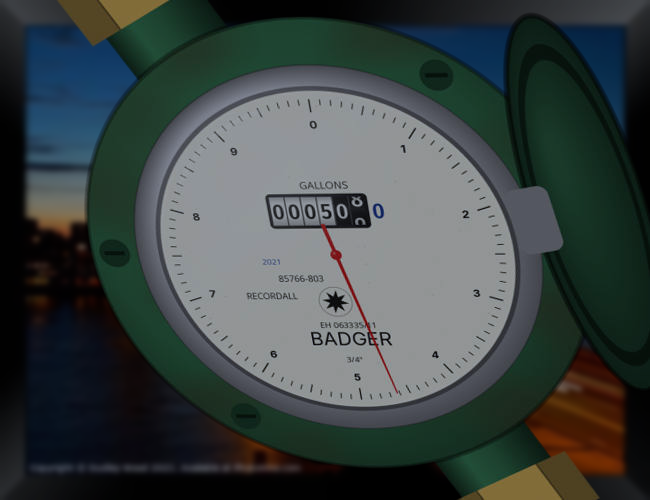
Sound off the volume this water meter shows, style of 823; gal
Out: 5084.6; gal
